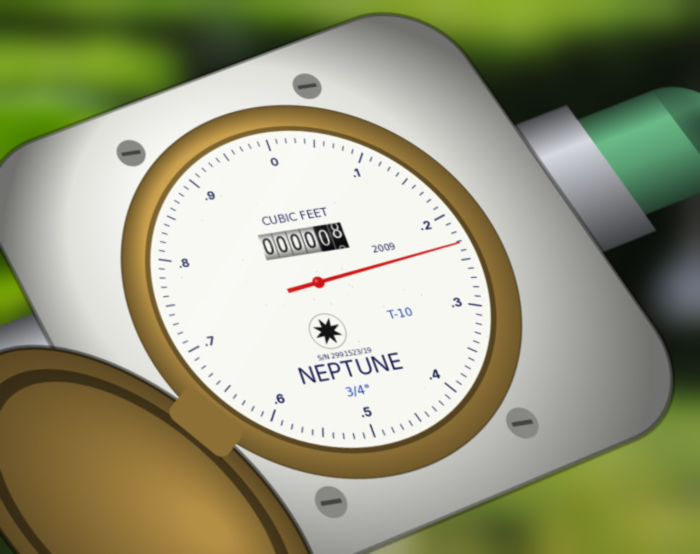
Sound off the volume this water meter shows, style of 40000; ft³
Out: 8.23; ft³
